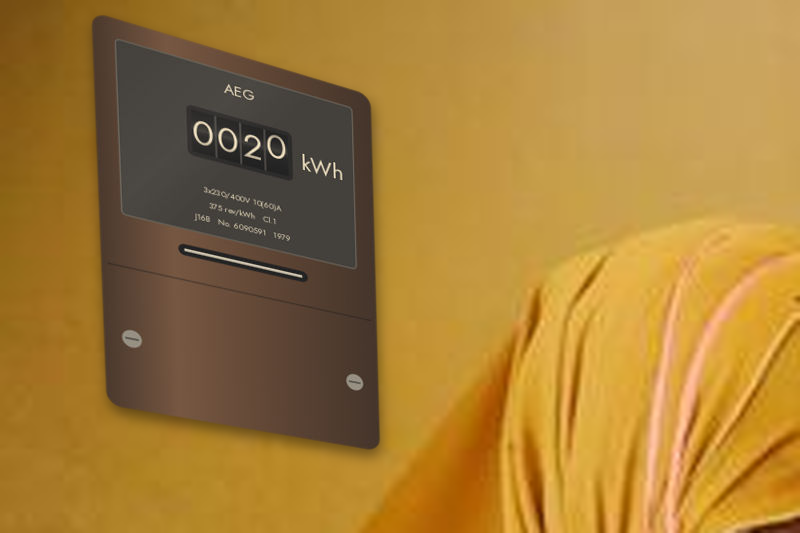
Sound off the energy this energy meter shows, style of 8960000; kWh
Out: 20; kWh
